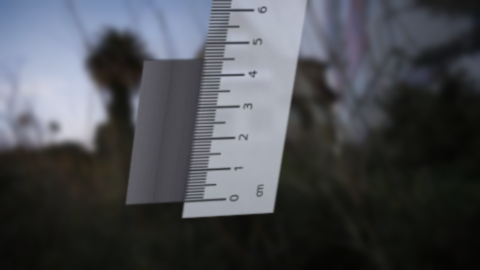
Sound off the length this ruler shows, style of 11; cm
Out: 4.5; cm
